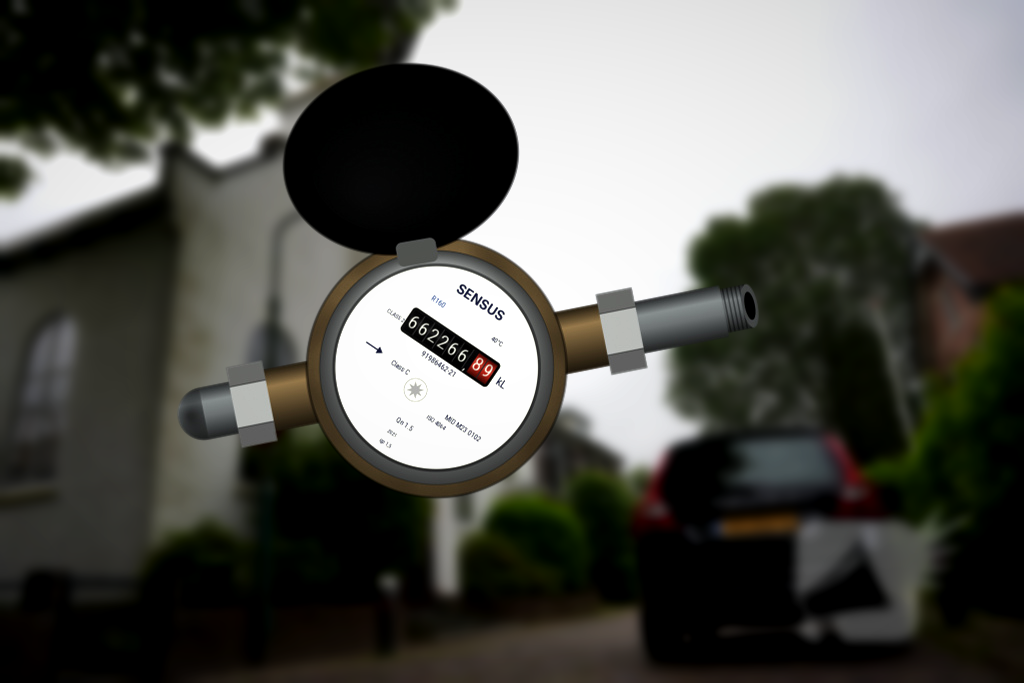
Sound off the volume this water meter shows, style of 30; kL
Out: 662266.89; kL
